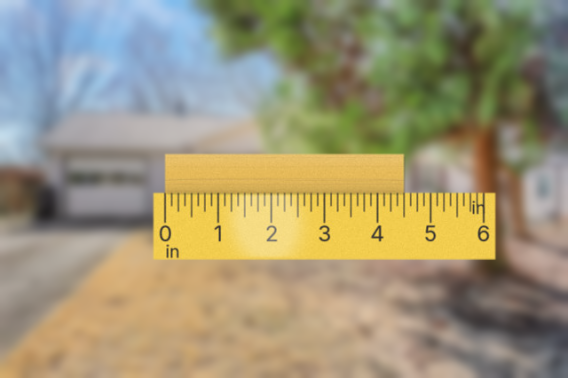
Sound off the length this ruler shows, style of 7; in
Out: 4.5; in
